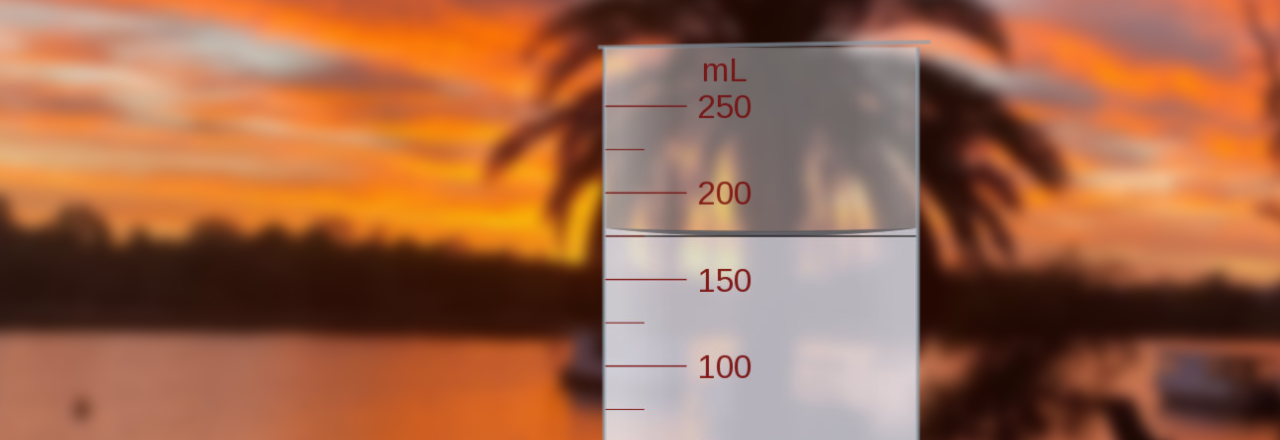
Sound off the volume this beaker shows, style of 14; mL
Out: 175; mL
